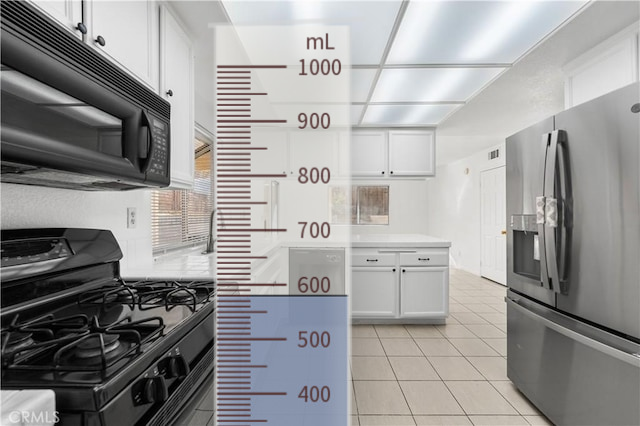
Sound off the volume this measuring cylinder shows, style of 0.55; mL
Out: 580; mL
